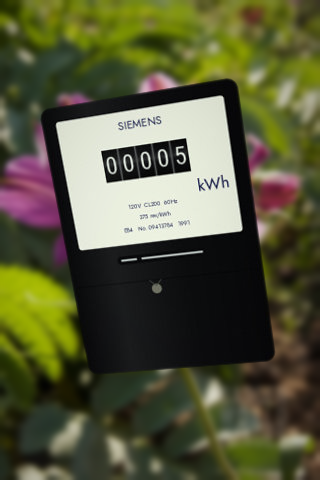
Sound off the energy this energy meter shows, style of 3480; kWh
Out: 5; kWh
